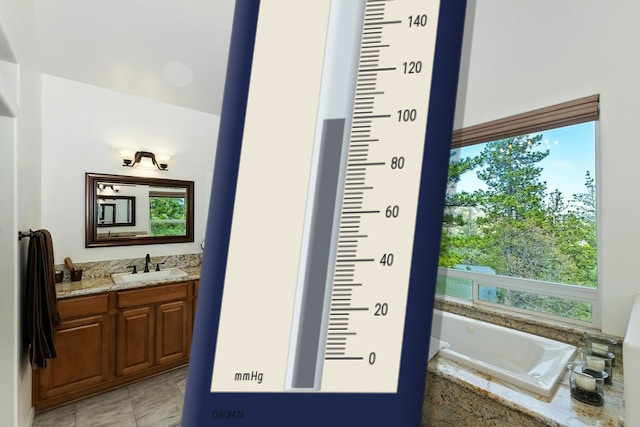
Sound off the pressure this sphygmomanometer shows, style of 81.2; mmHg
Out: 100; mmHg
